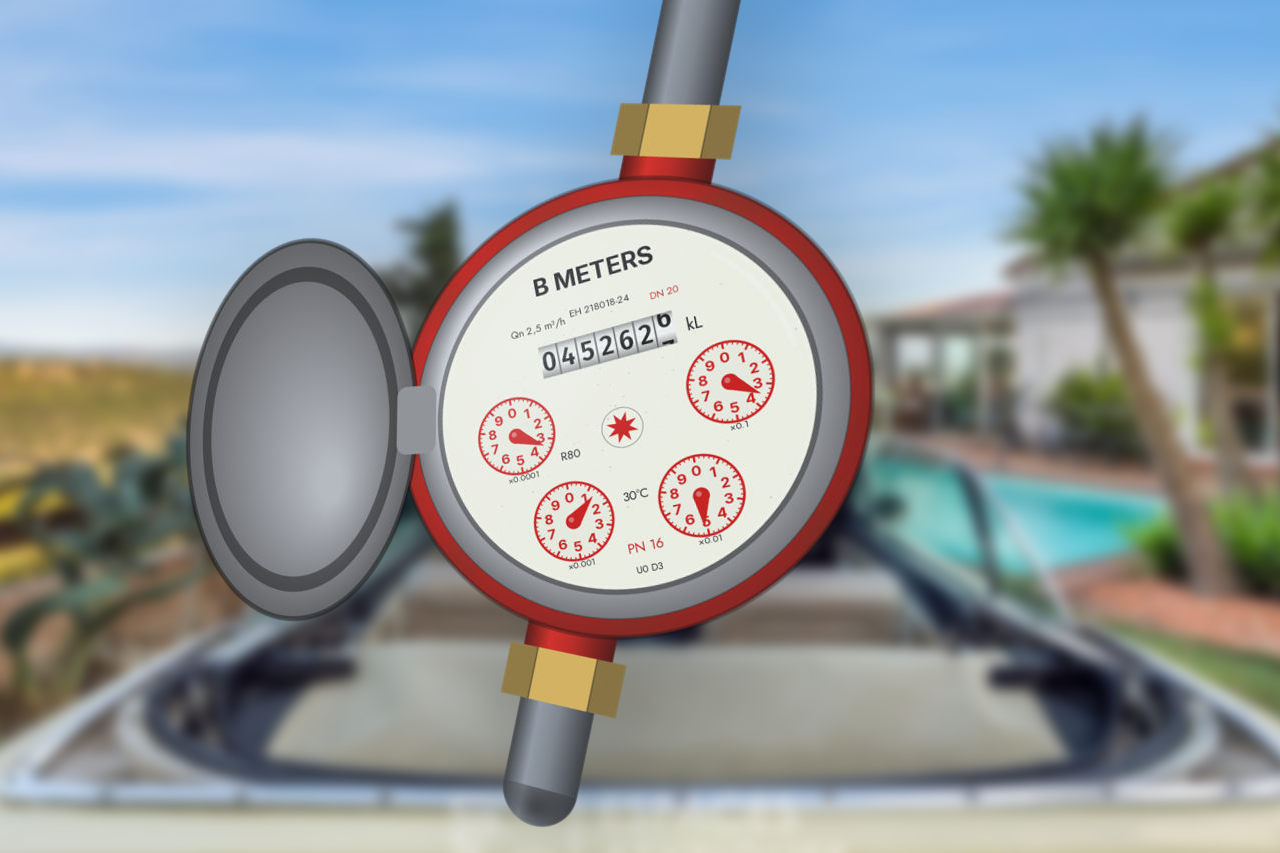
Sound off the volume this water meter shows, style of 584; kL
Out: 452626.3513; kL
